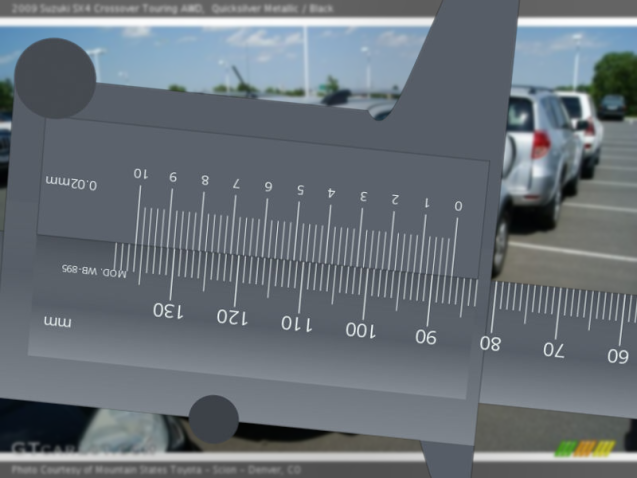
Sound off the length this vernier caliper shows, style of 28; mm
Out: 87.0; mm
